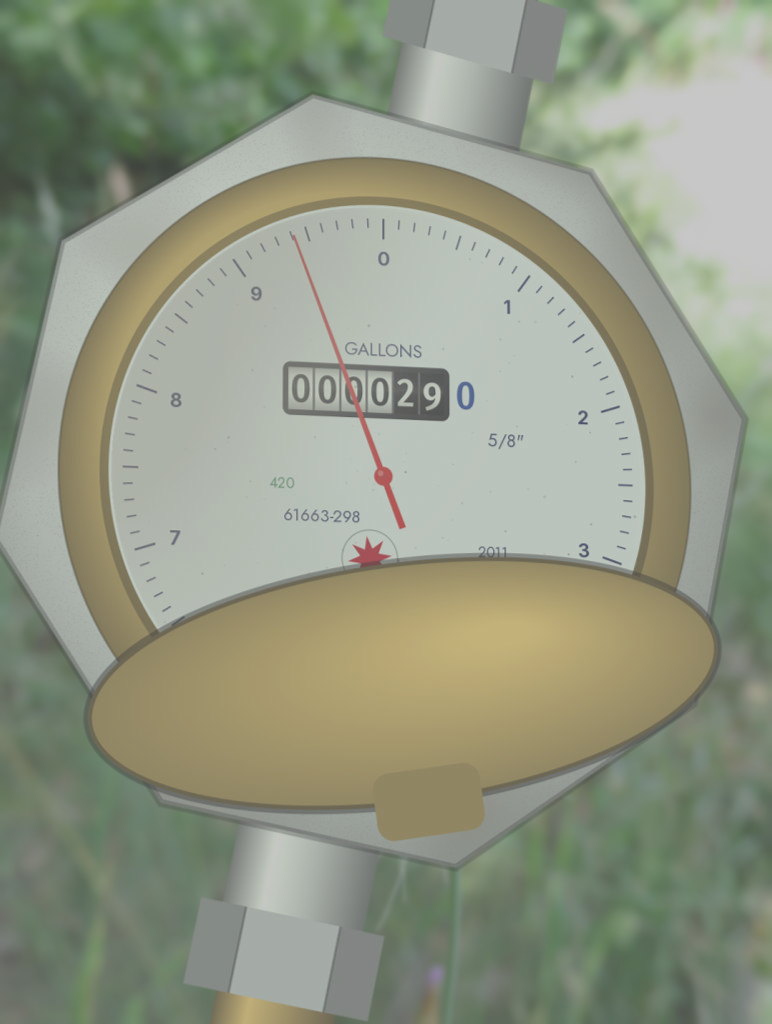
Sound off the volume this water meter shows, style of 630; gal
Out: 289.4; gal
